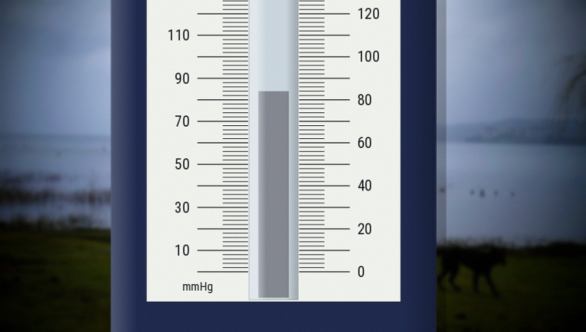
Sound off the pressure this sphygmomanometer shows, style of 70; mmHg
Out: 84; mmHg
